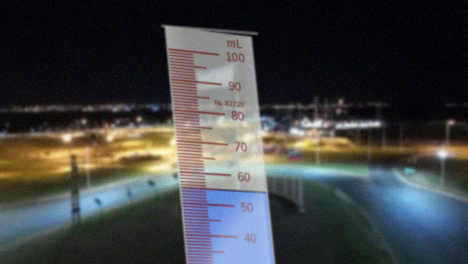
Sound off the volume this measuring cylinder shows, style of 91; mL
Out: 55; mL
